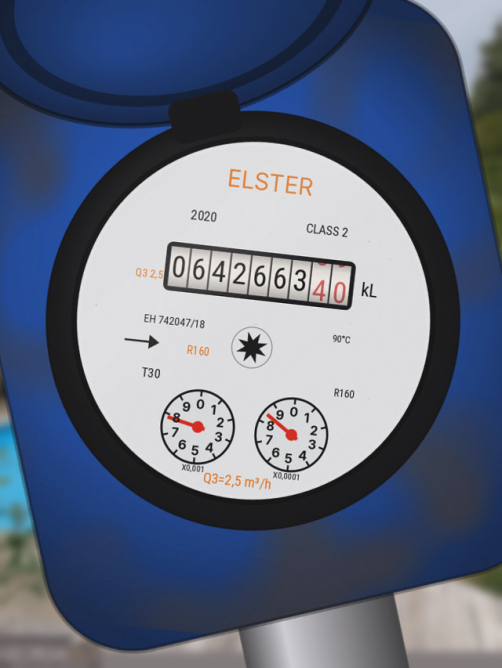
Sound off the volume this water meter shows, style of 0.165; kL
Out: 642663.3978; kL
